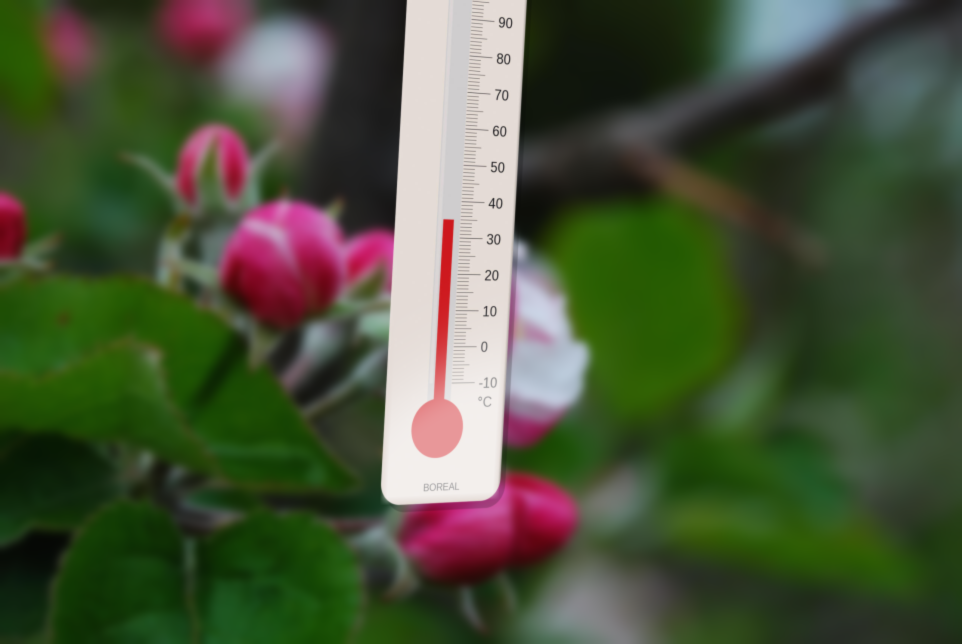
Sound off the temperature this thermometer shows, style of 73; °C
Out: 35; °C
